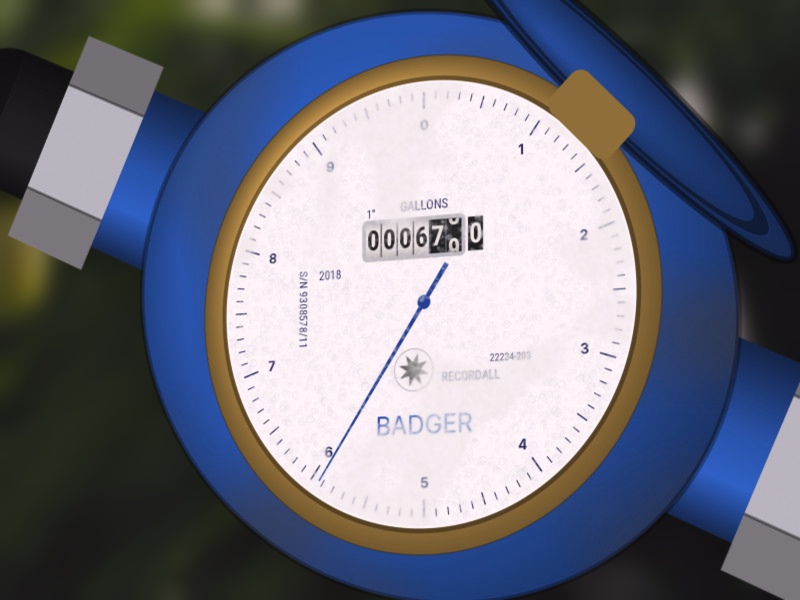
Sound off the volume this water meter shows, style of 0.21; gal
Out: 6785.9; gal
